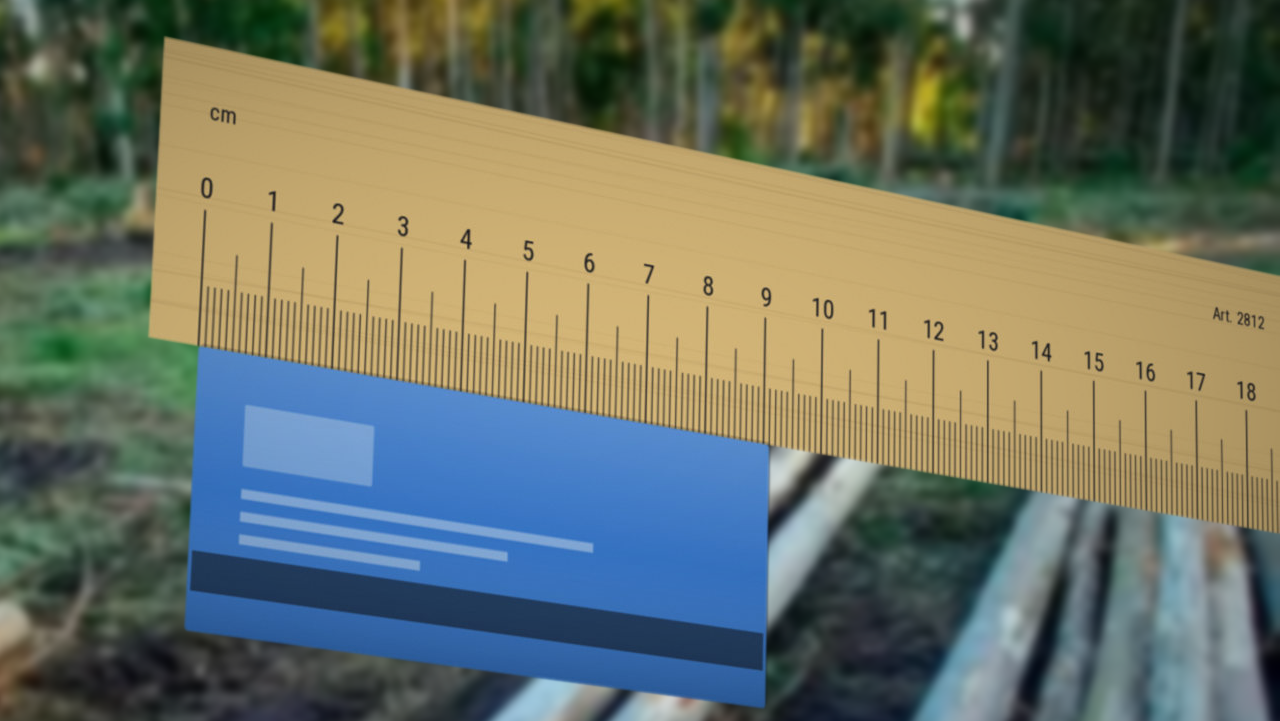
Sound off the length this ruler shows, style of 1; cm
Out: 9.1; cm
